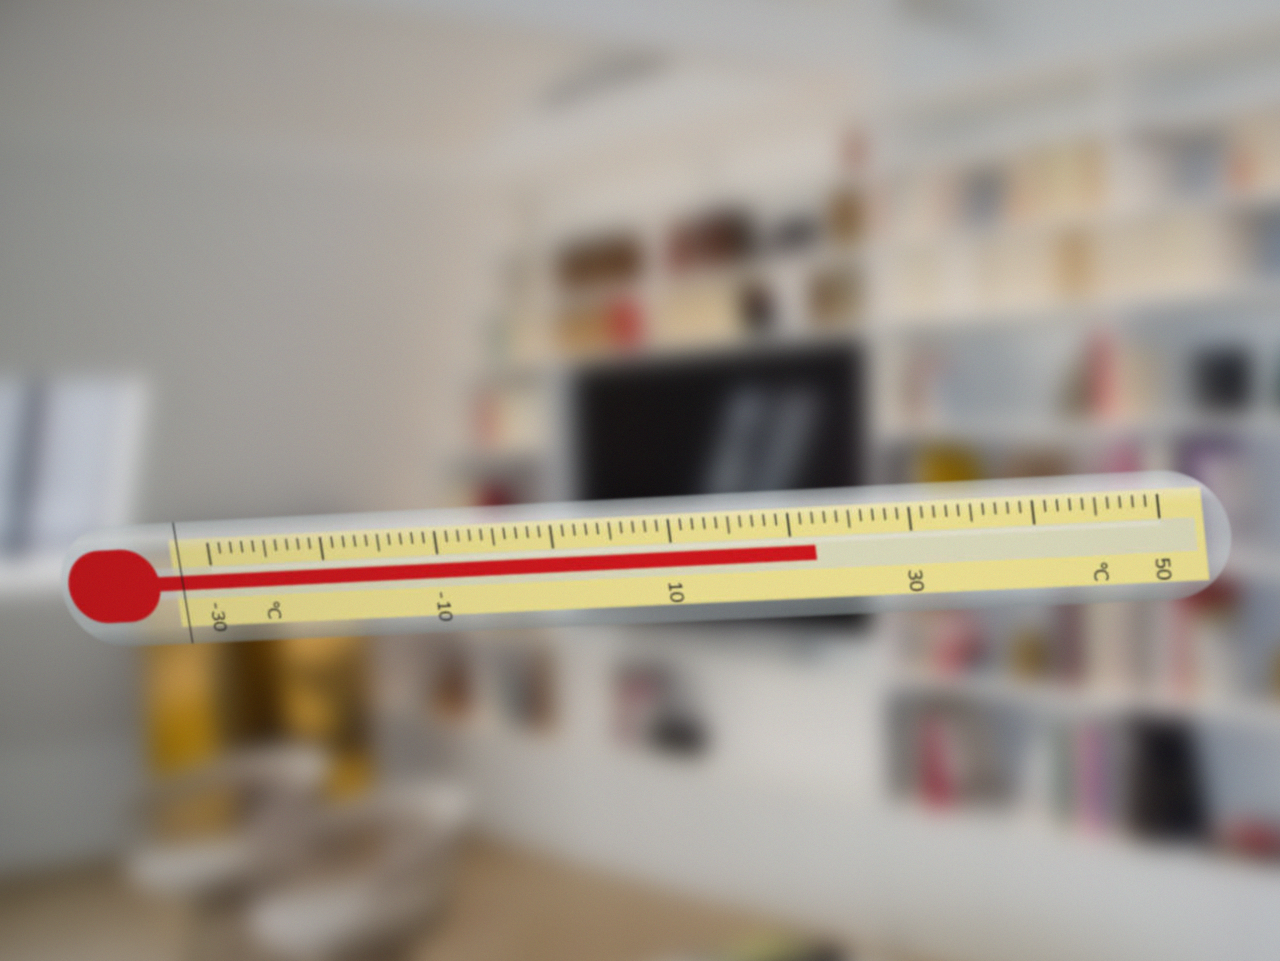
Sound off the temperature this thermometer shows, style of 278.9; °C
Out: 22; °C
